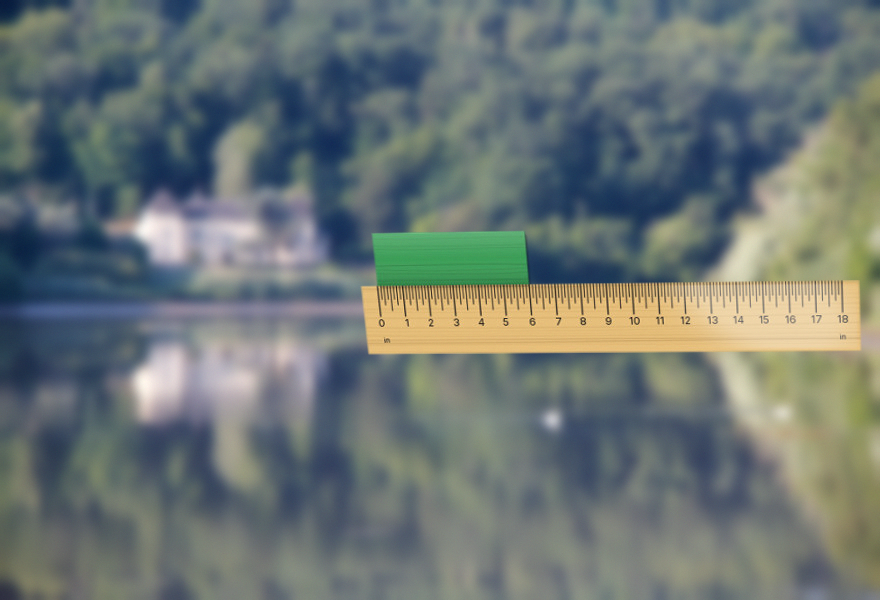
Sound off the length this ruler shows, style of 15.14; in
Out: 6; in
